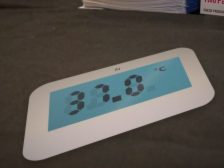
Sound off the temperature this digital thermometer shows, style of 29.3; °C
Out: 37.0; °C
